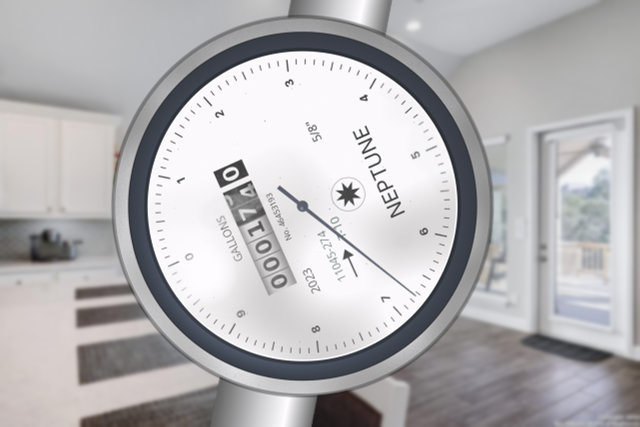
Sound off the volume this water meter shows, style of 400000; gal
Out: 1736.7; gal
